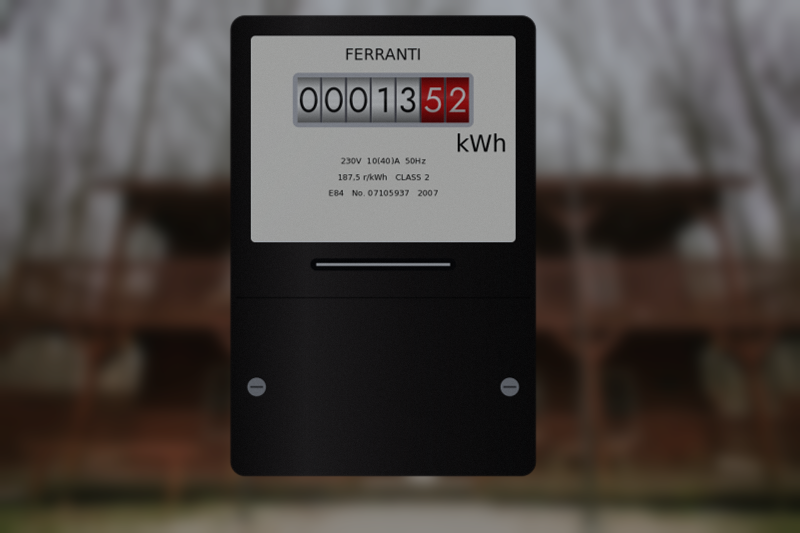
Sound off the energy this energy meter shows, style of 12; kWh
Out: 13.52; kWh
